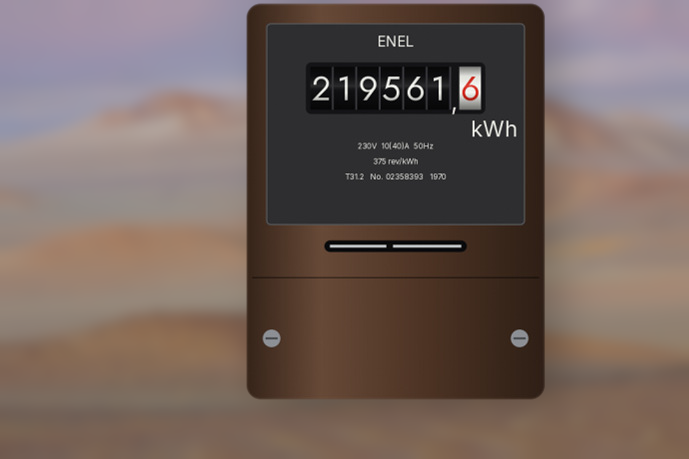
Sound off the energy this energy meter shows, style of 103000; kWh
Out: 219561.6; kWh
